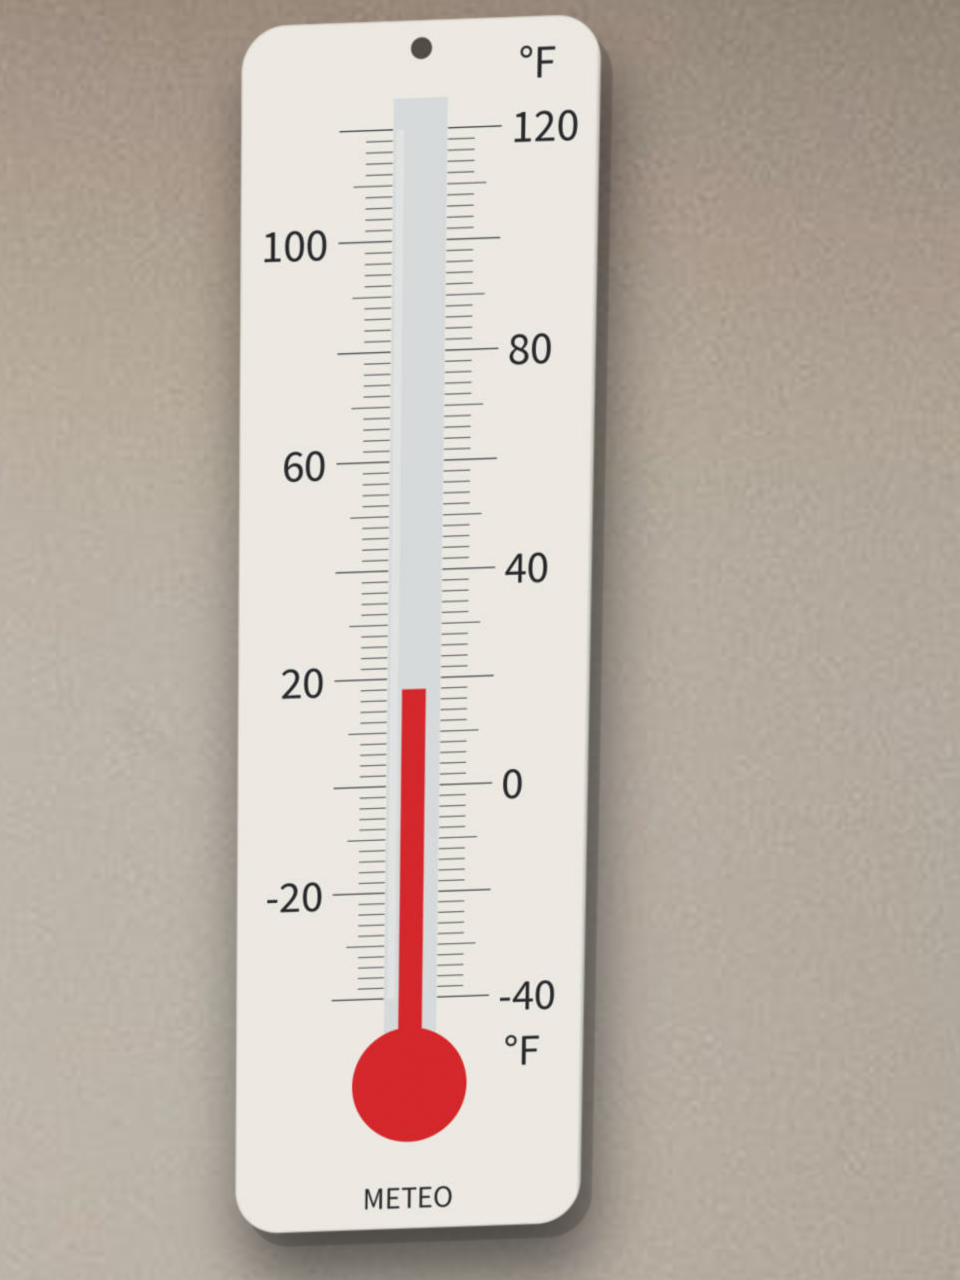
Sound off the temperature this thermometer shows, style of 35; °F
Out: 18; °F
